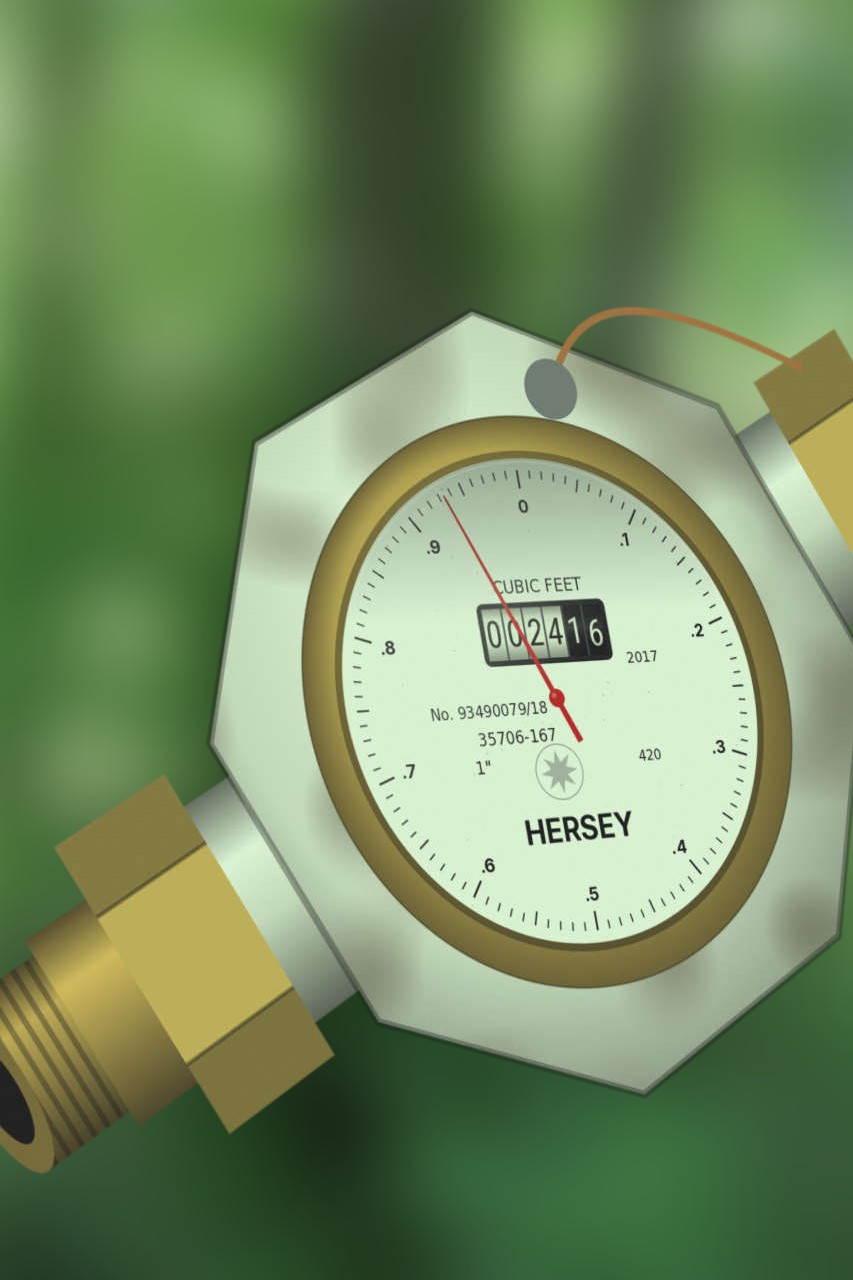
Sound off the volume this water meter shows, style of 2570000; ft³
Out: 2415.93; ft³
